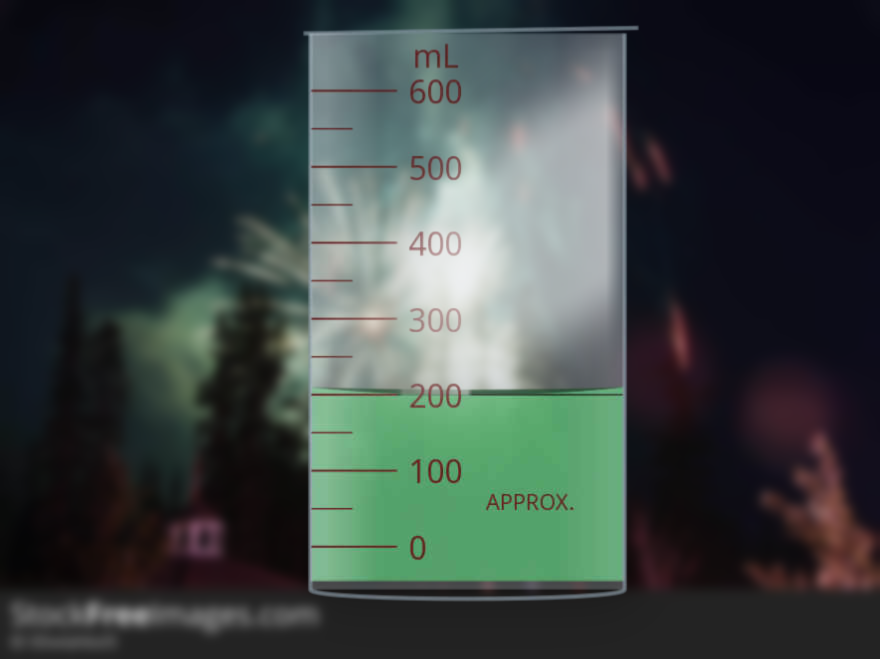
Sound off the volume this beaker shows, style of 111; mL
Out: 200; mL
